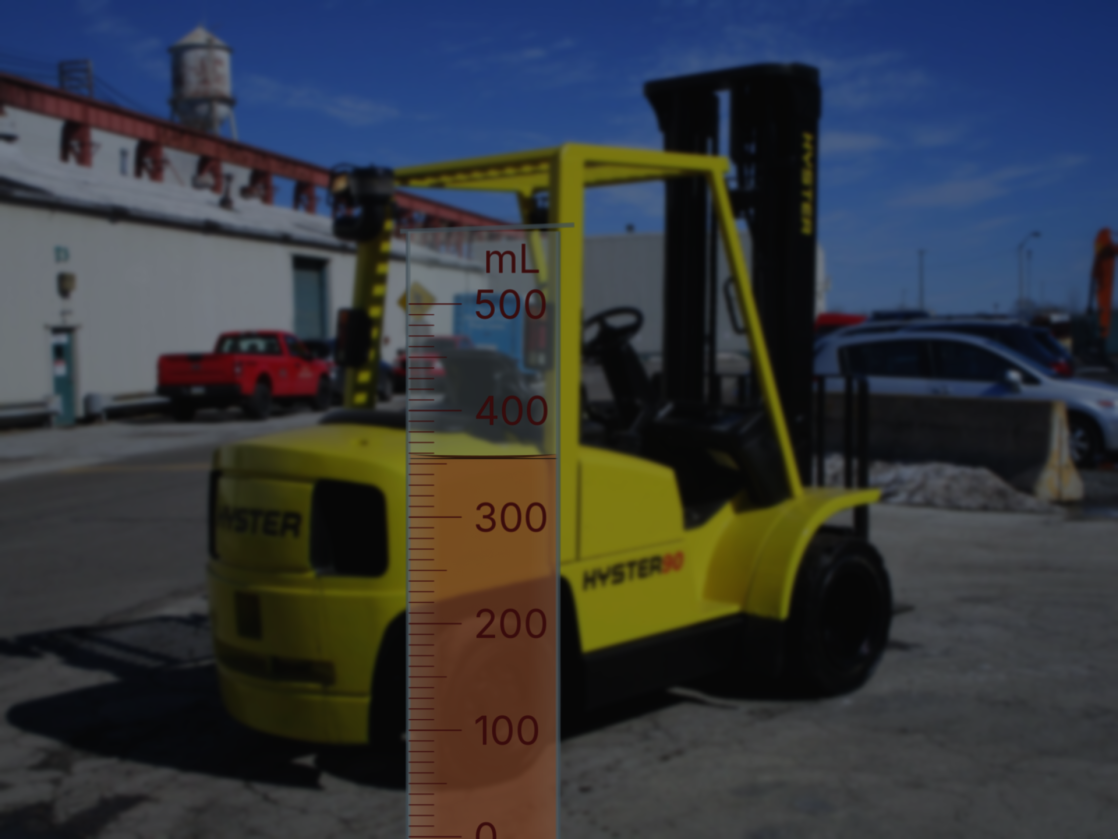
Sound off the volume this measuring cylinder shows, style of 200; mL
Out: 355; mL
